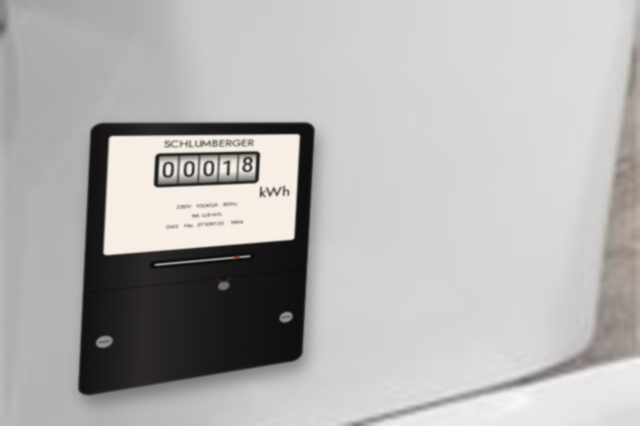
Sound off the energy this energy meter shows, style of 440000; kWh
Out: 18; kWh
